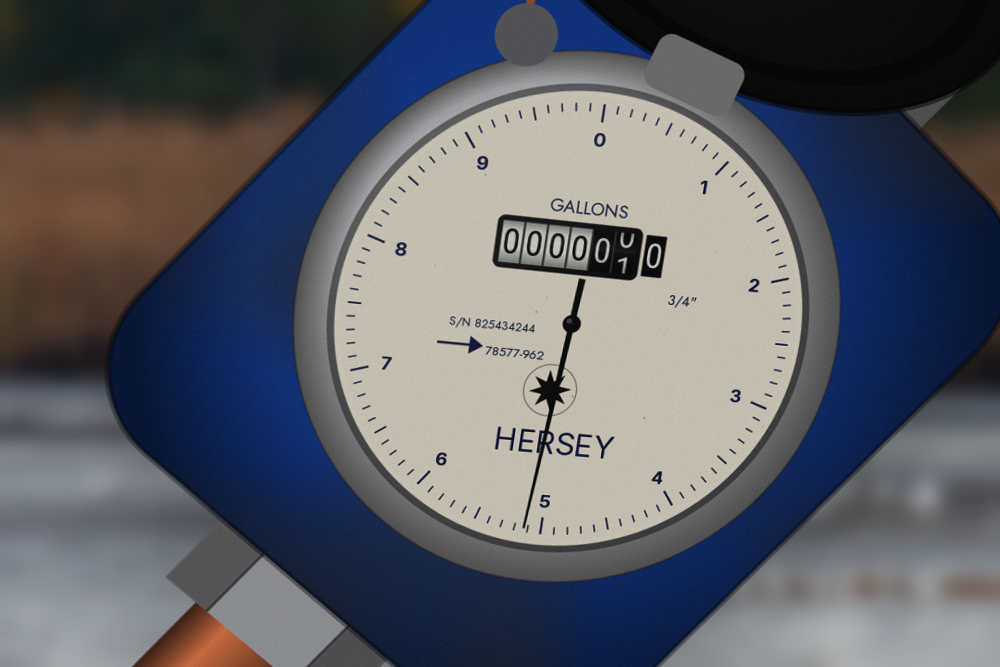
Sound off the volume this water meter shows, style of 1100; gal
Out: 5.1; gal
